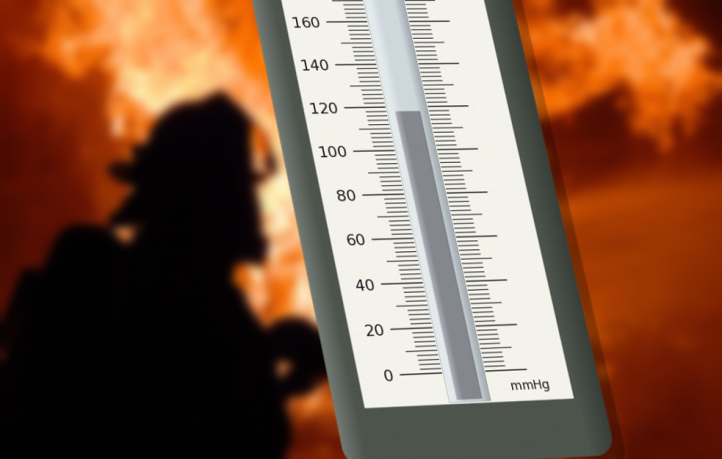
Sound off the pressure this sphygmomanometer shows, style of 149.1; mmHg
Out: 118; mmHg
